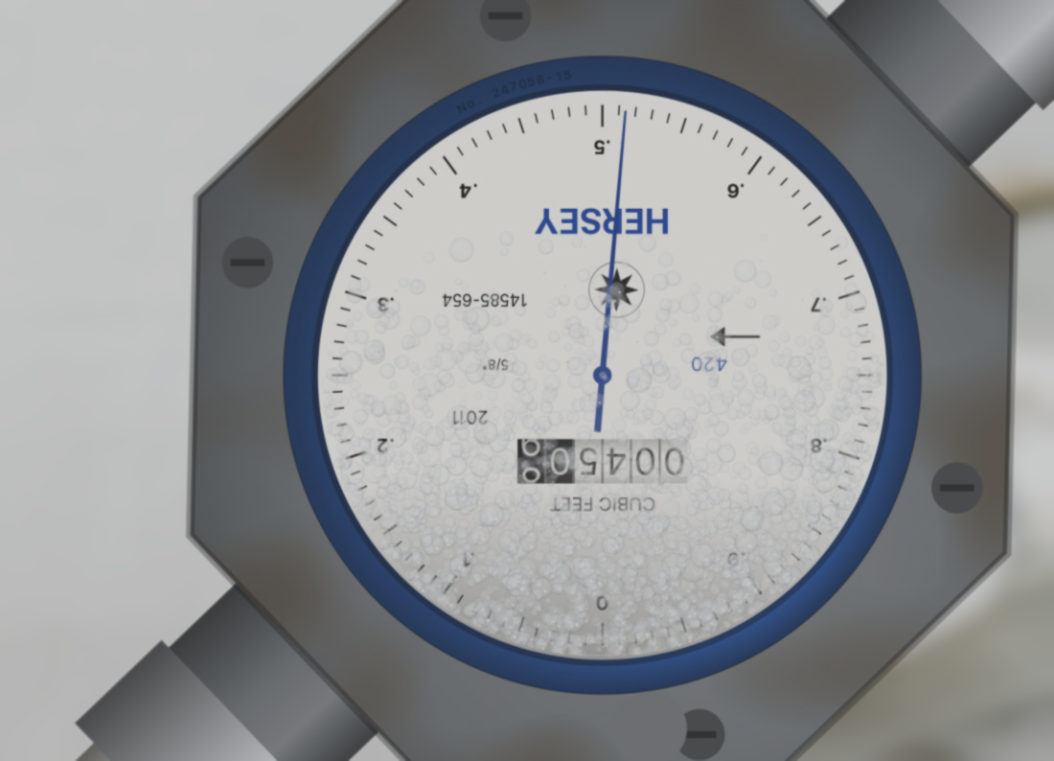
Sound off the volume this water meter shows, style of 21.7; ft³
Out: 4508.51; ft³
